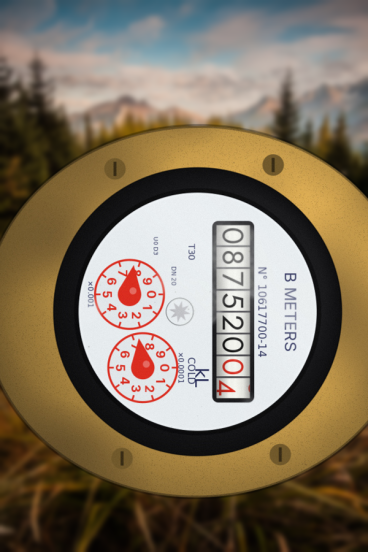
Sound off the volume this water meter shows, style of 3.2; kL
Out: 87520.0377; kL
